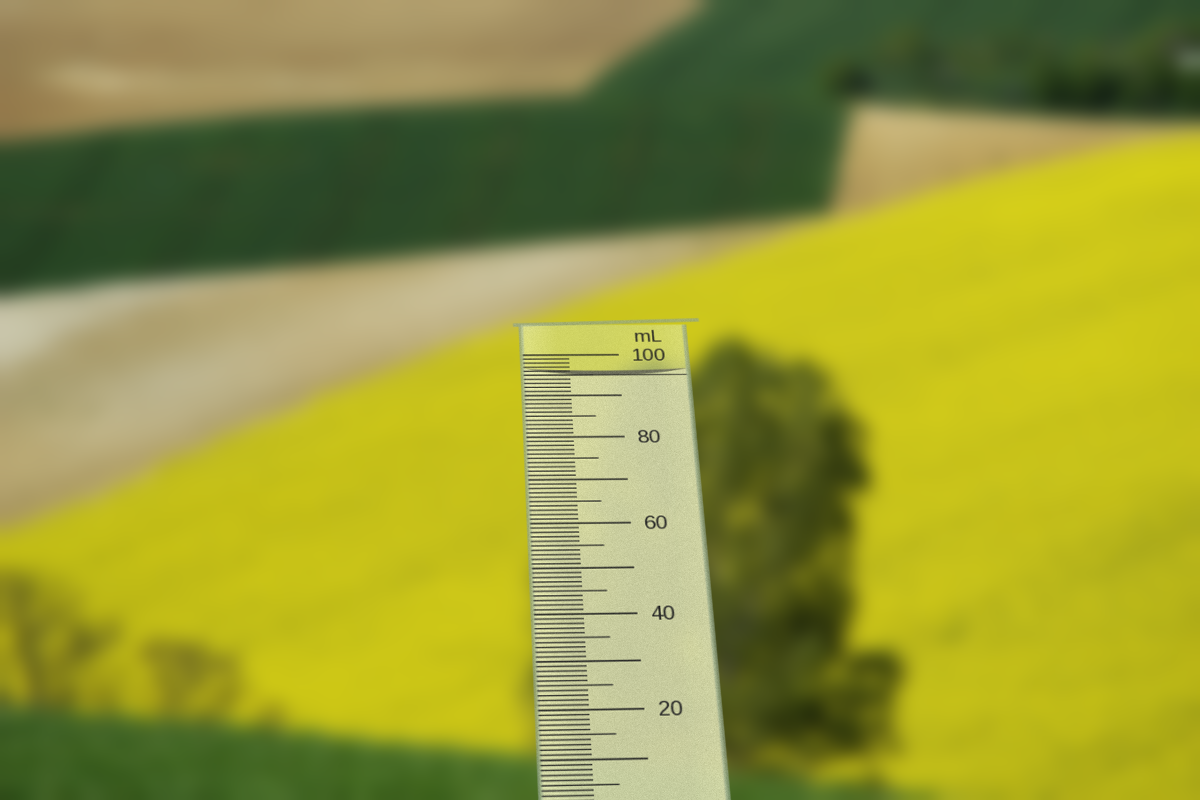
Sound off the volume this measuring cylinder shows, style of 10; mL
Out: 95; mL
